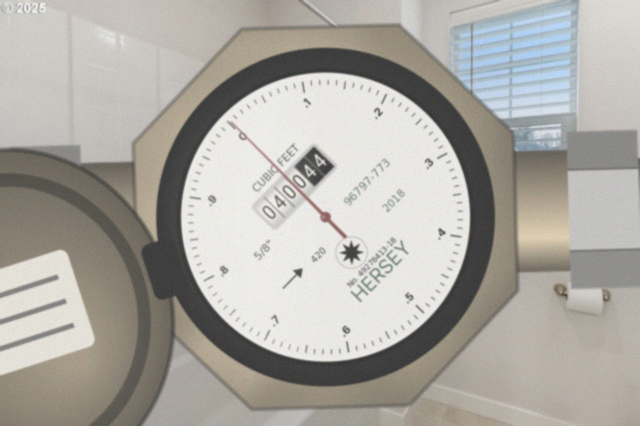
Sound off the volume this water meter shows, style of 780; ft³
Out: 40044.00; ft³
